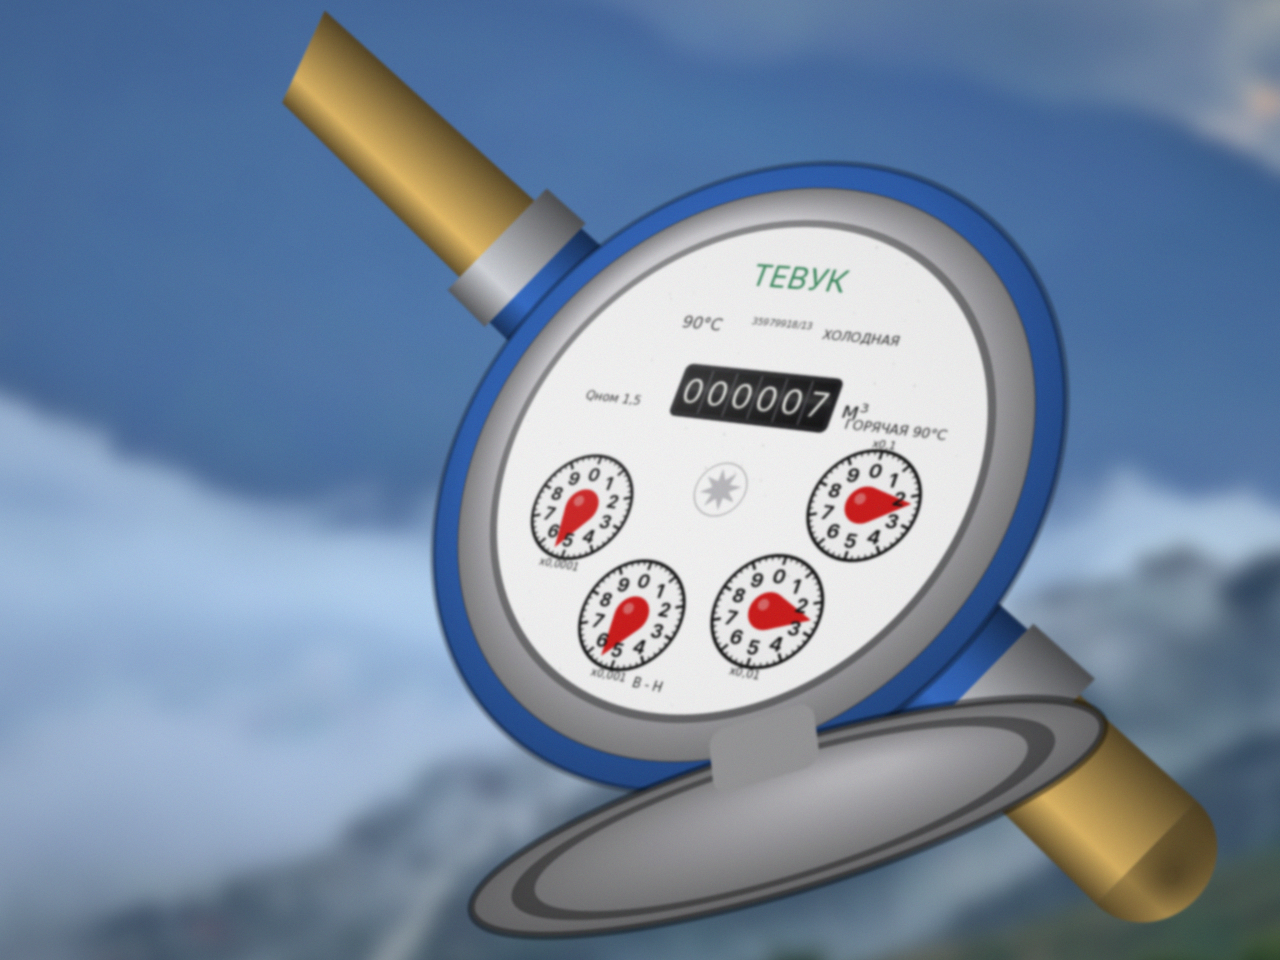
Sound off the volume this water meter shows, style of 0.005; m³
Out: 7.2255; m³
